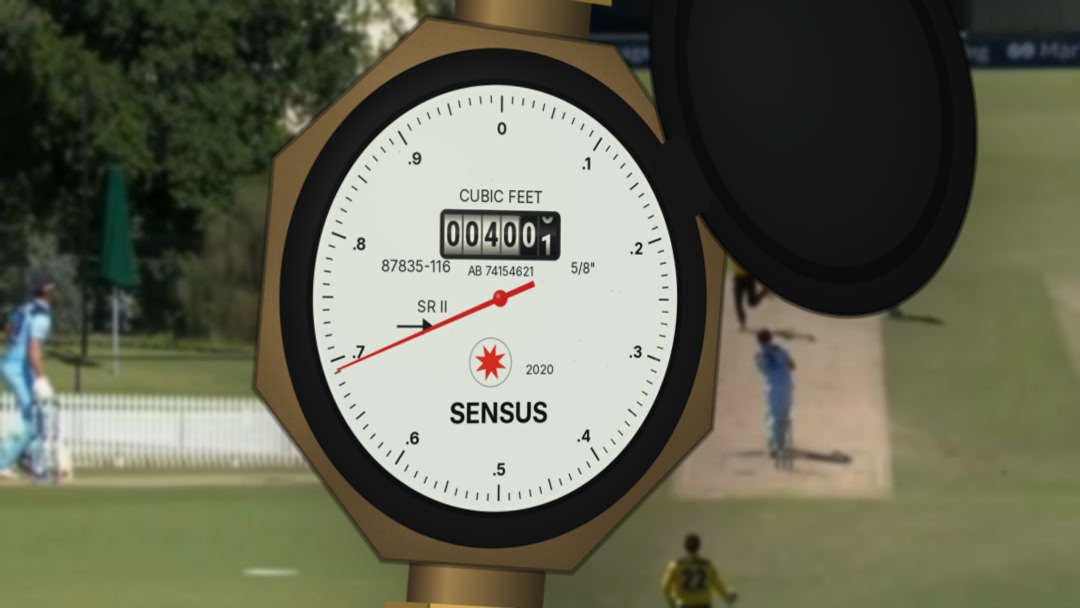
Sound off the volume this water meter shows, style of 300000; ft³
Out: 4000.69; ft³
